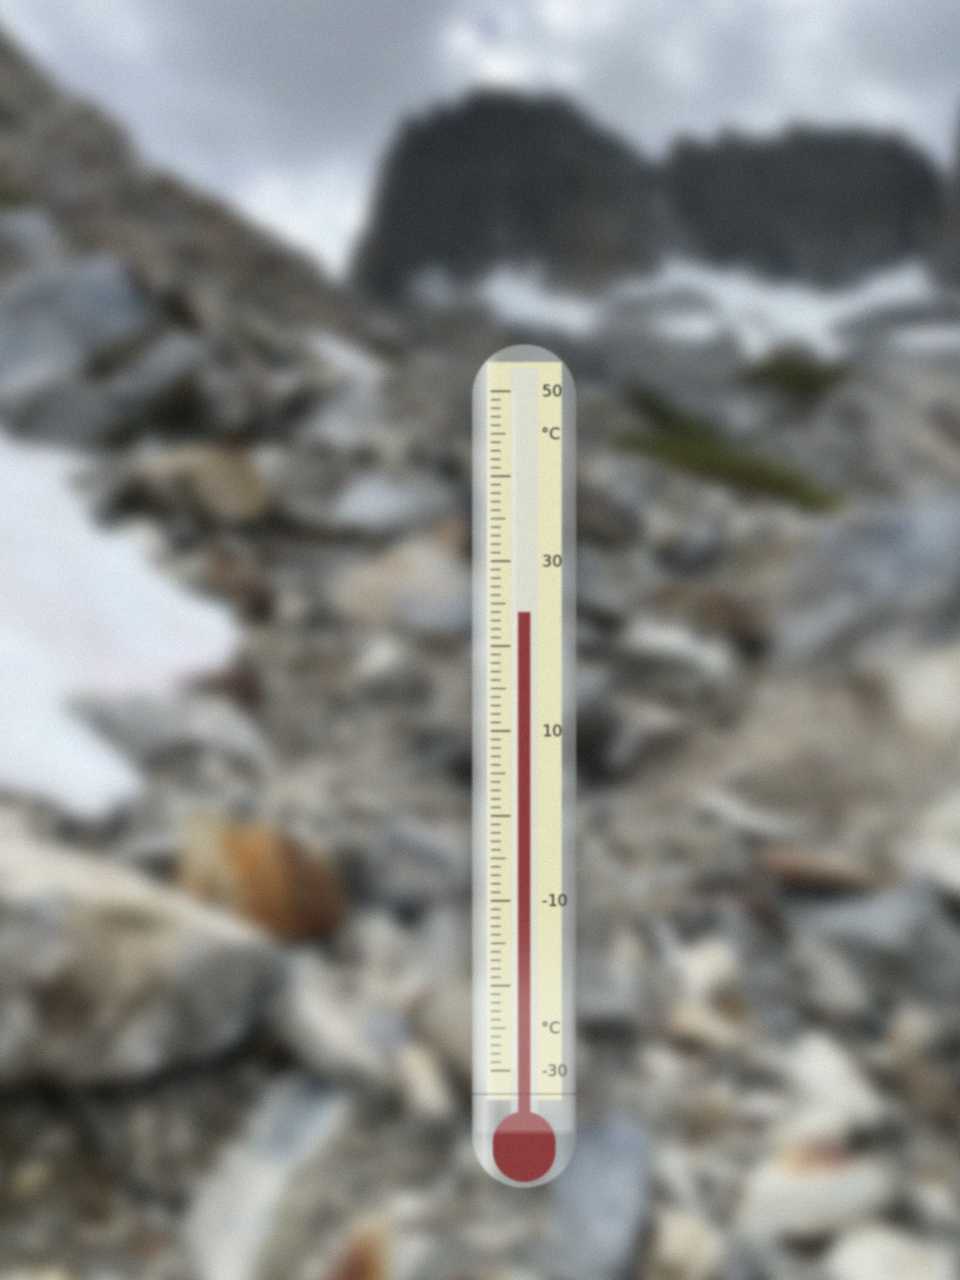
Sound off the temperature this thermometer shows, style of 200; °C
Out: 24; °C
